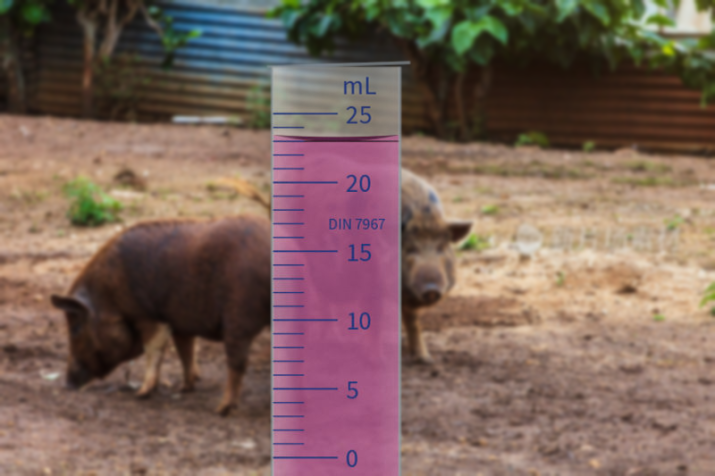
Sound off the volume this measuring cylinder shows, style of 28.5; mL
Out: 23; mL
